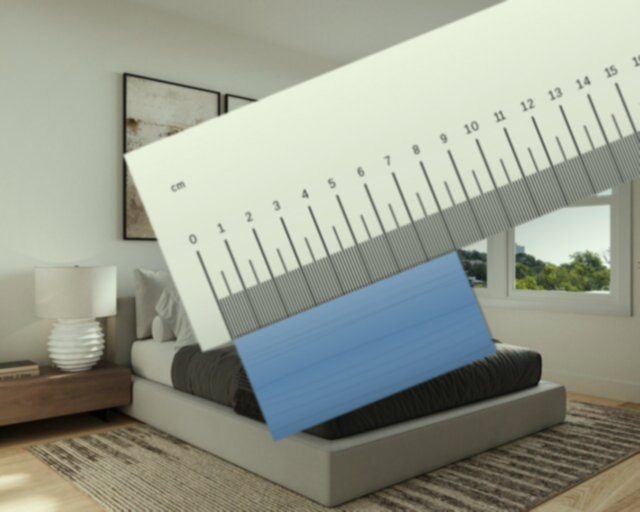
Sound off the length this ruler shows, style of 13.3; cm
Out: 8; cm
